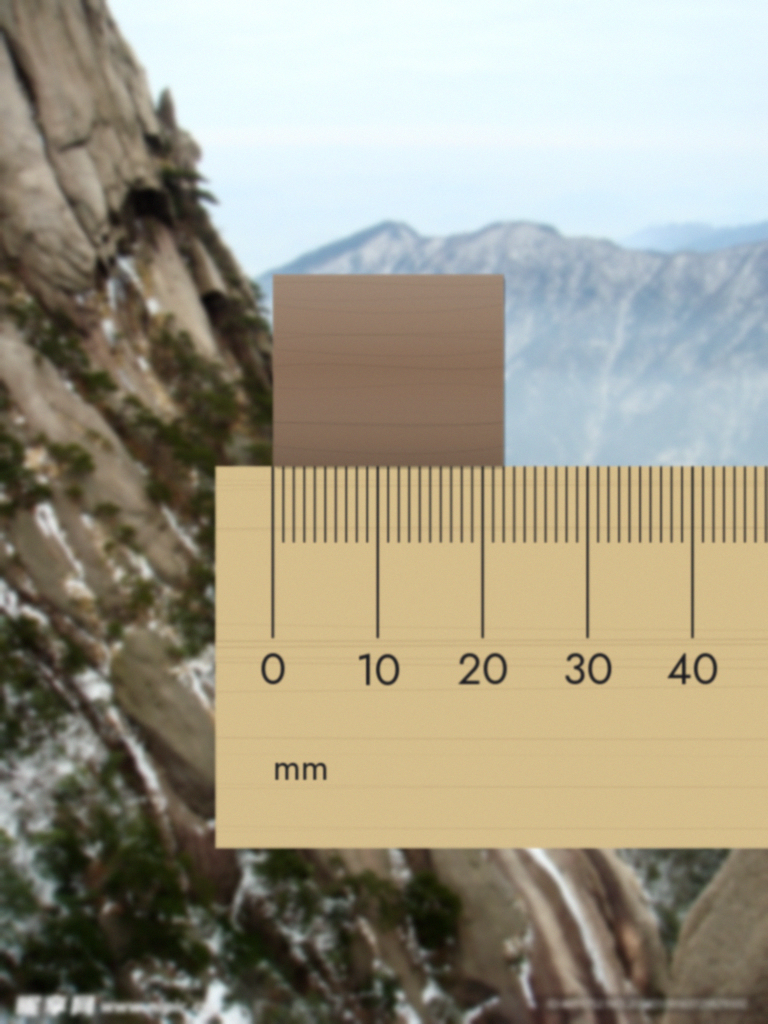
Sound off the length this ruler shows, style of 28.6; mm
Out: 22; mm
